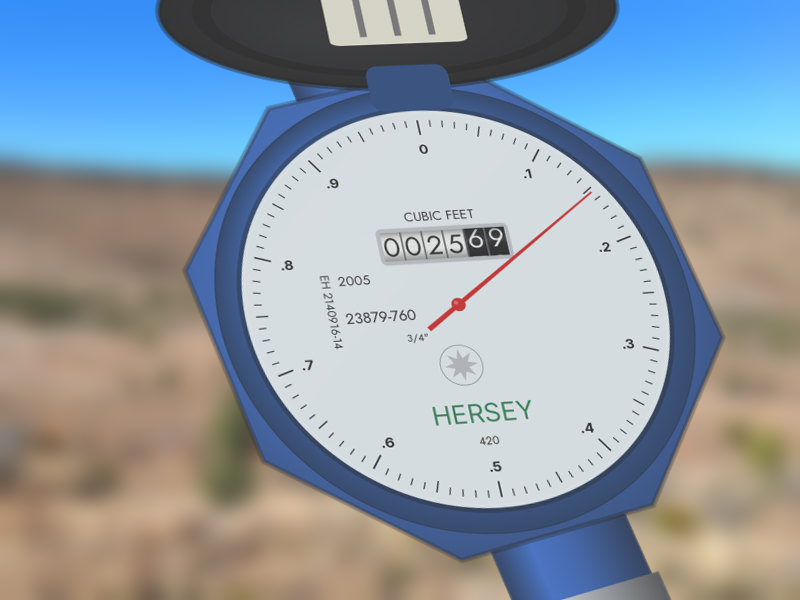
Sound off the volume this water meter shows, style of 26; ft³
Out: 2569.15; ft³
